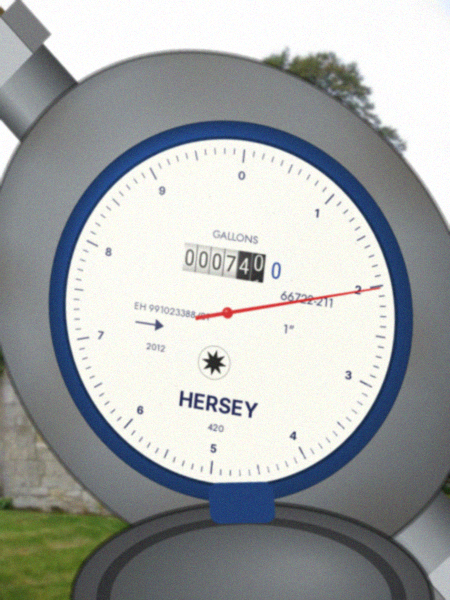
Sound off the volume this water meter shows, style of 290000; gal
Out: 7402.0; gal
